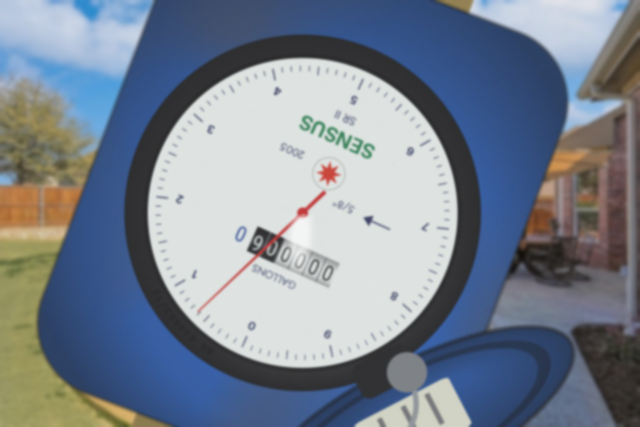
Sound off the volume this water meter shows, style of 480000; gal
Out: 60.6; gal
